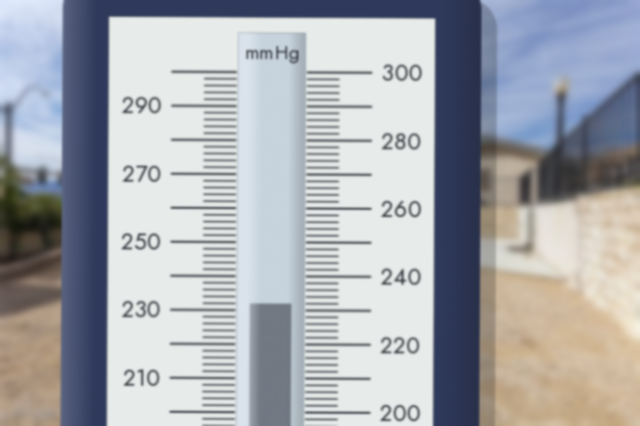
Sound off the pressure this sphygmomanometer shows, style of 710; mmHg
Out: 232; mmHg
